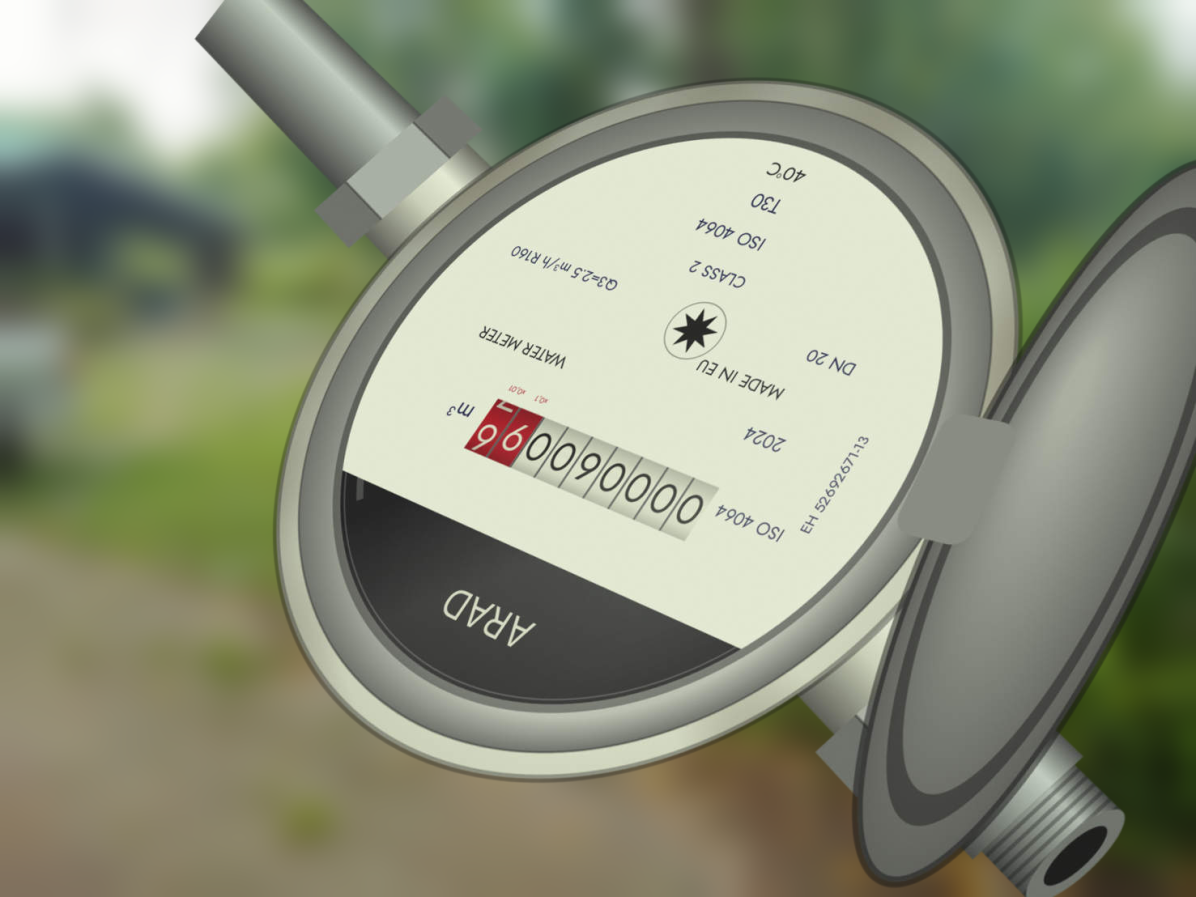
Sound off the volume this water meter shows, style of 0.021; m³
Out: 600.96; m³
